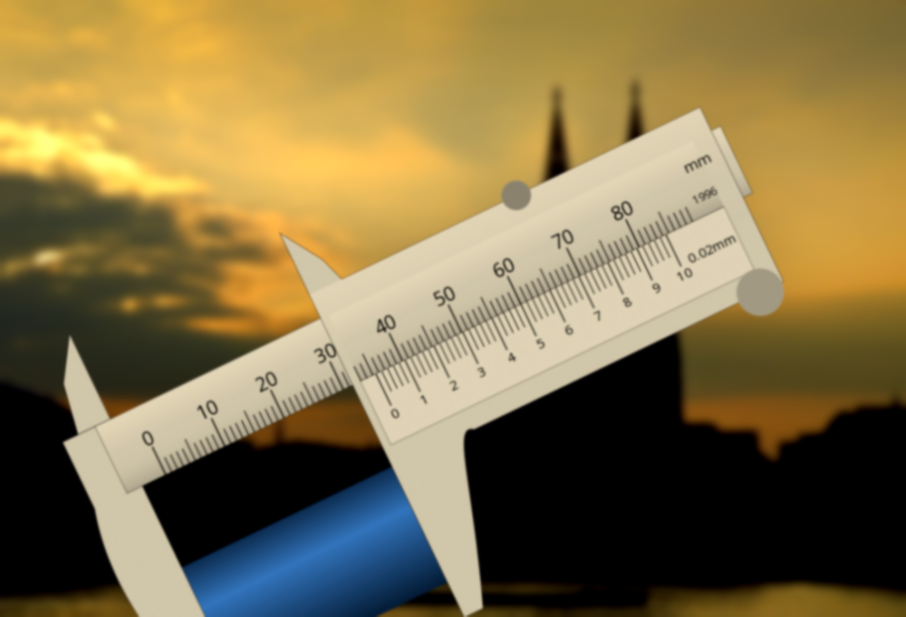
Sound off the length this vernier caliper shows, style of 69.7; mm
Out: 35.5; mm
